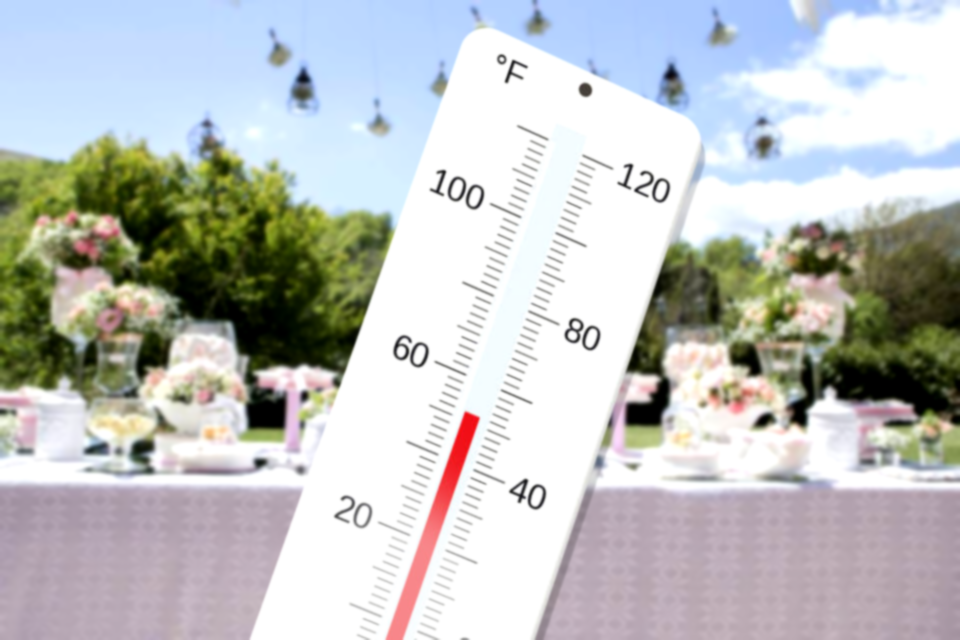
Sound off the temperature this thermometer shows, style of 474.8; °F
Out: 52; °F
